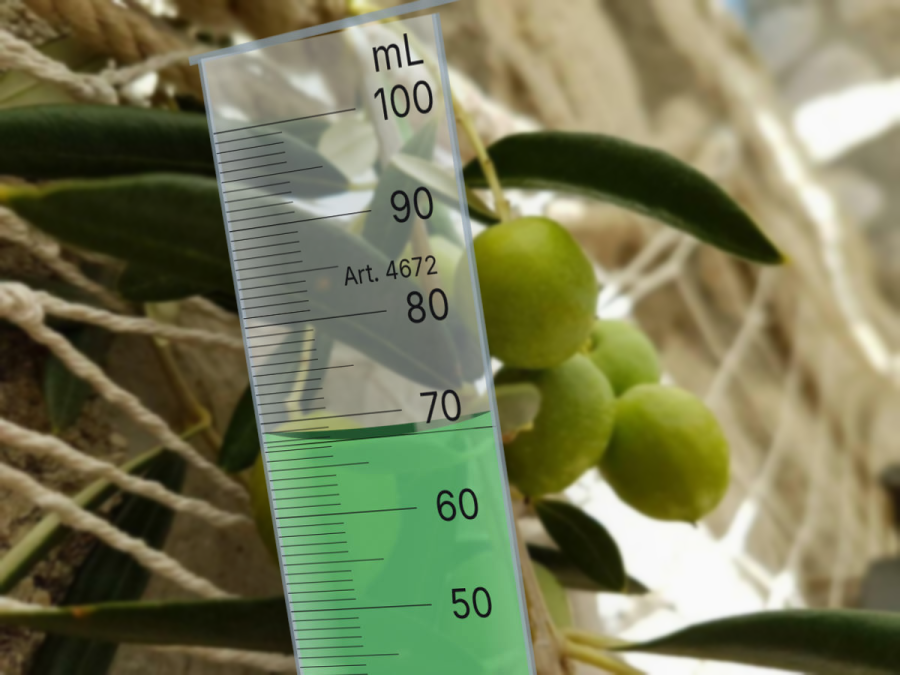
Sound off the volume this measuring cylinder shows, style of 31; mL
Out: 67.5; mL
